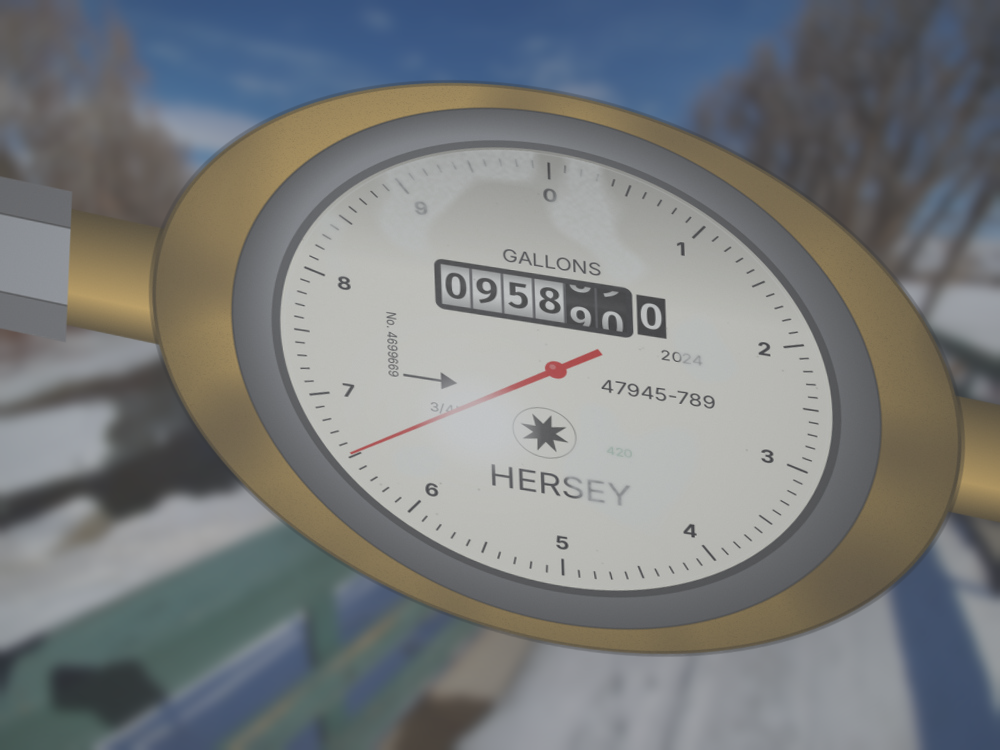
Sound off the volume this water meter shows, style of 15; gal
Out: 958896.5; gal
